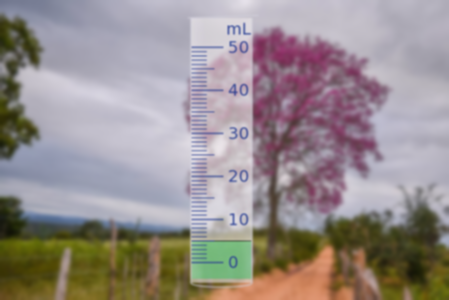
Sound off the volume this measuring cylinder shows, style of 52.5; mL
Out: 5; mL
